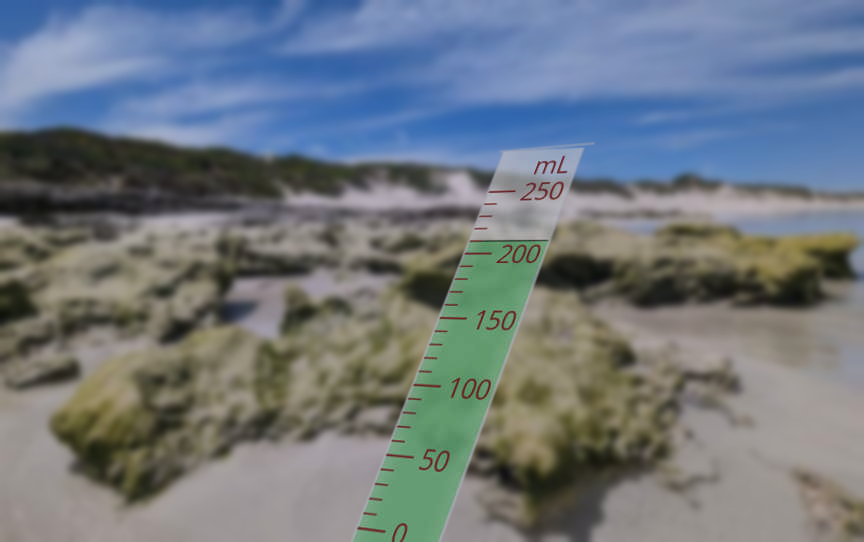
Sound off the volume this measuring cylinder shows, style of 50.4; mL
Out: 210; mL
